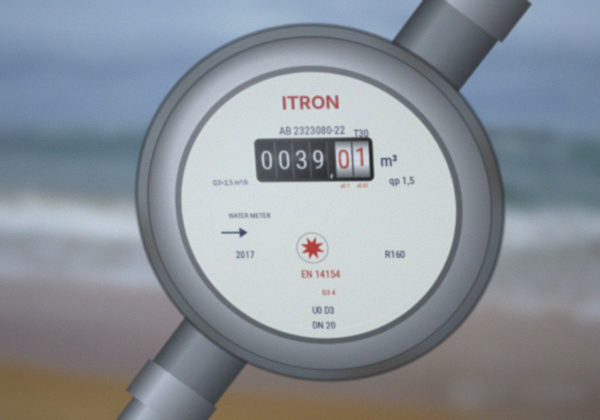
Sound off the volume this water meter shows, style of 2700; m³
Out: 39.01; m³
